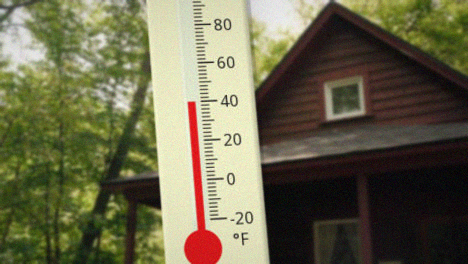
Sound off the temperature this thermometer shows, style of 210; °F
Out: 40; °F
